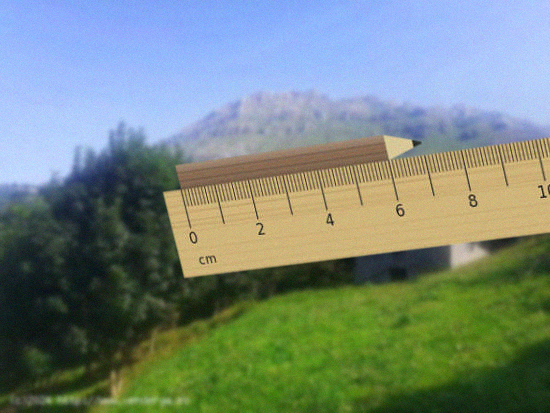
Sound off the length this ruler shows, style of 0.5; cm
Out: 7; cm
